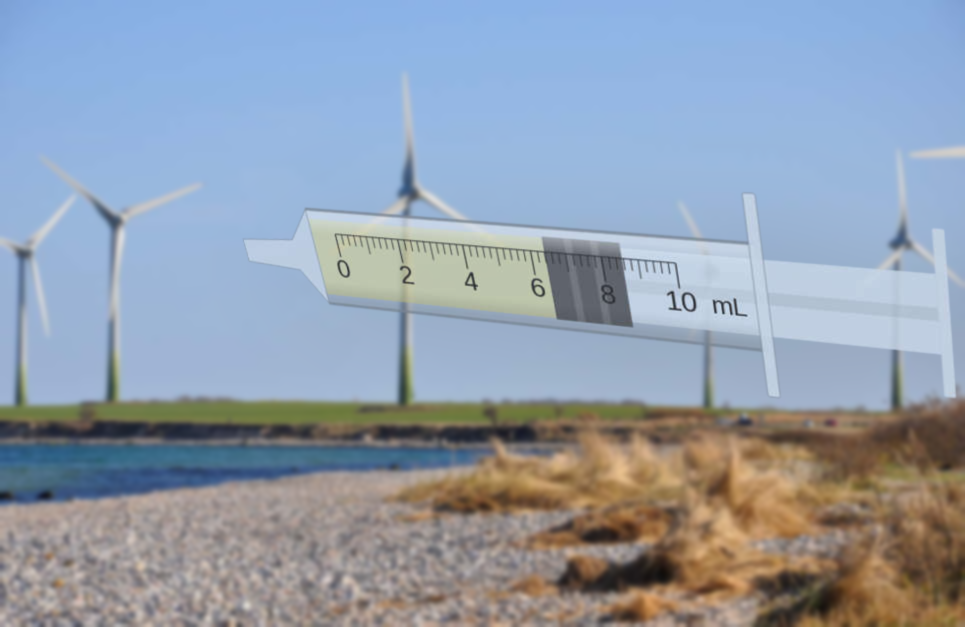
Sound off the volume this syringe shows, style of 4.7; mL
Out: 6.4; mL
